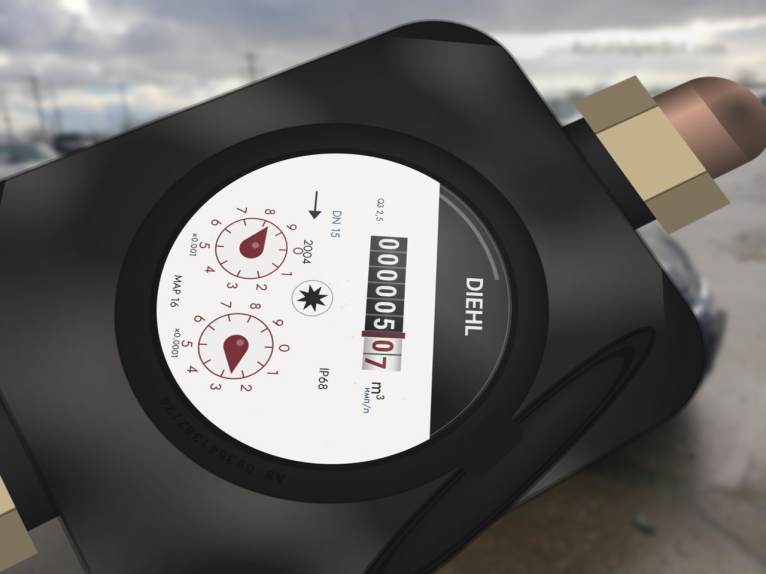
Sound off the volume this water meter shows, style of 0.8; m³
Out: 5.0682; m³
